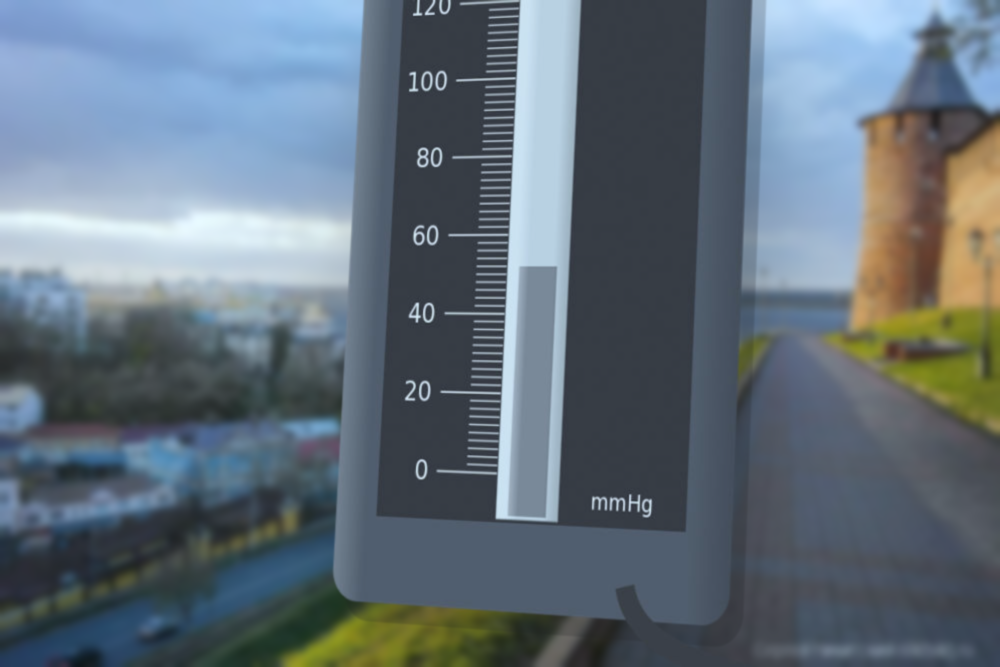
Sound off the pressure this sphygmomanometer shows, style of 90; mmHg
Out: 52; mmHg
